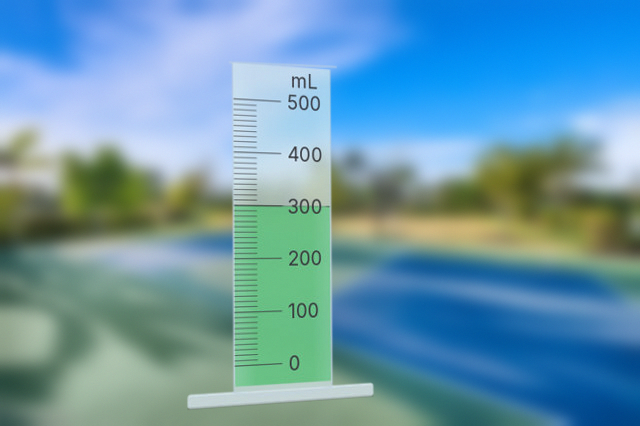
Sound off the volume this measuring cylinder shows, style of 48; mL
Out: 300; mL
